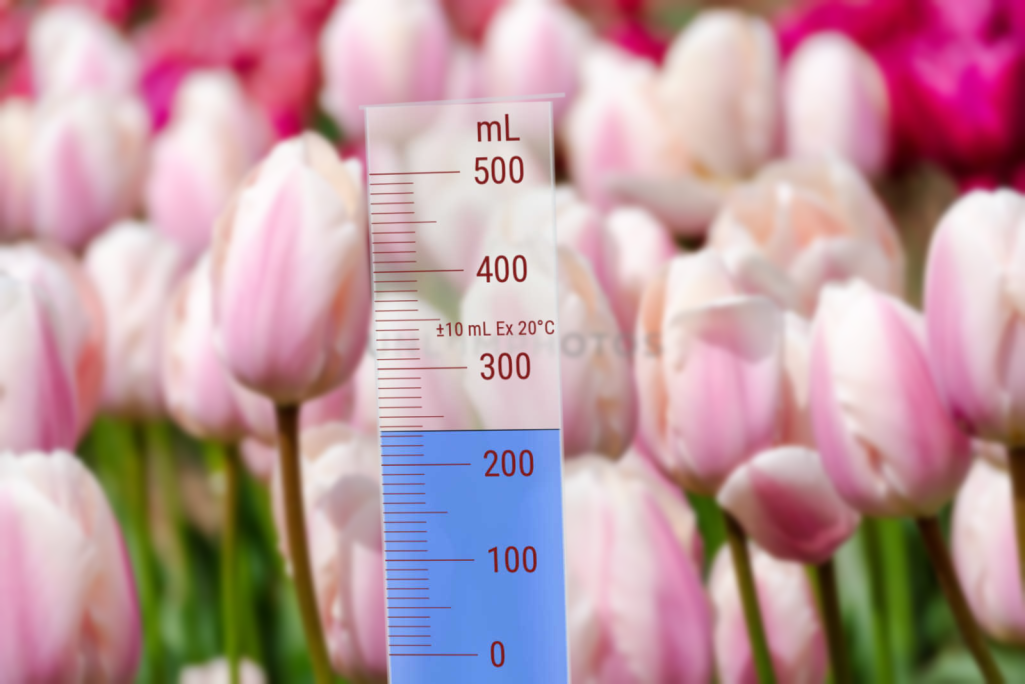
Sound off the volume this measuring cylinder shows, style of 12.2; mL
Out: 235; mL
